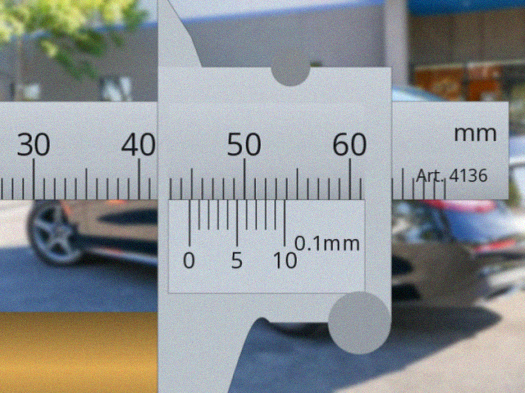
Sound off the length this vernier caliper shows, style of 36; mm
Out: 44.8; mm
